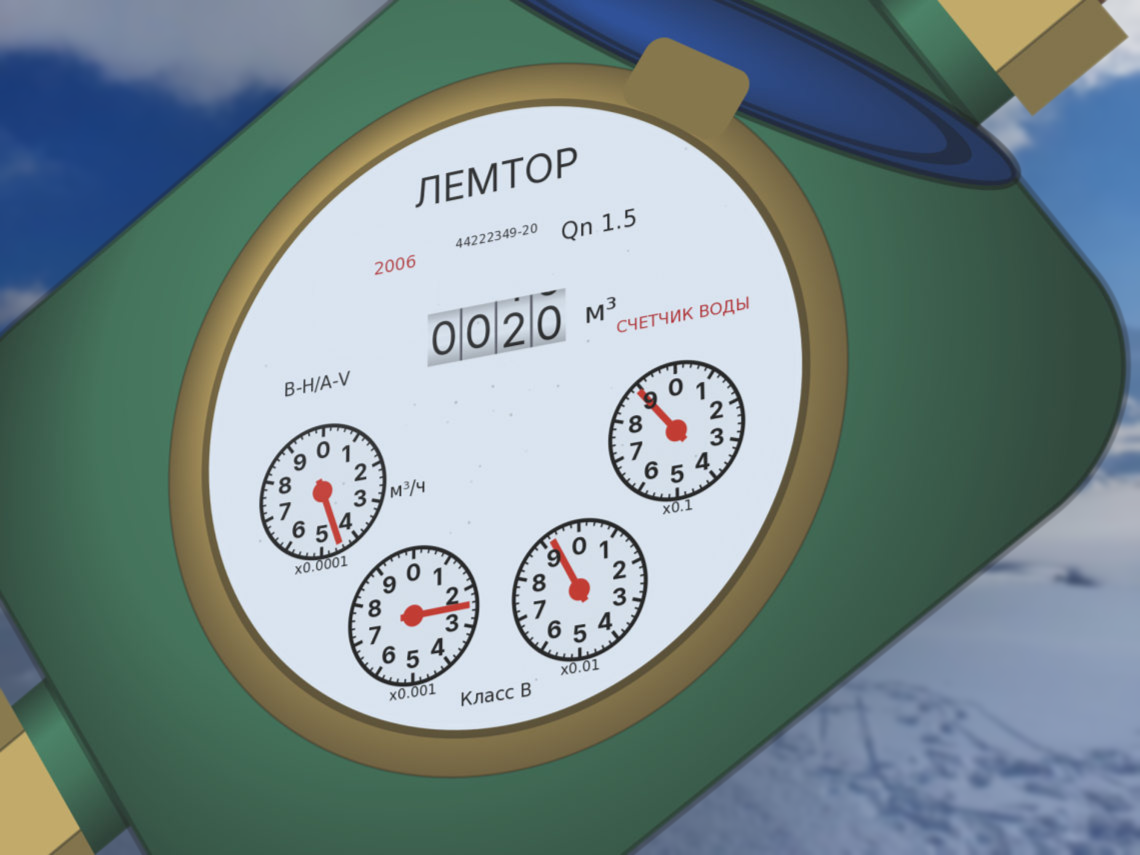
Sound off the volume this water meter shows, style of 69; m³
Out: 19.8924; m³
